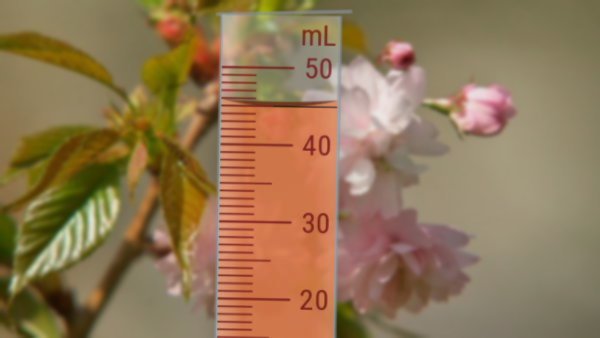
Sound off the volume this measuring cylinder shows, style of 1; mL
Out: 45; mL
